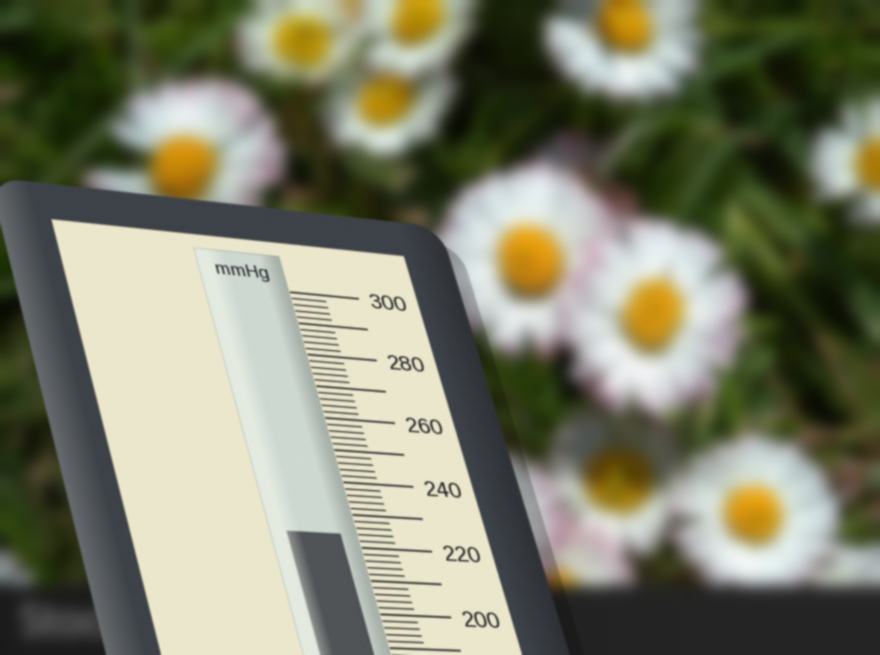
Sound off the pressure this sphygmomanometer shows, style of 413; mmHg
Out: 224; mmHg
